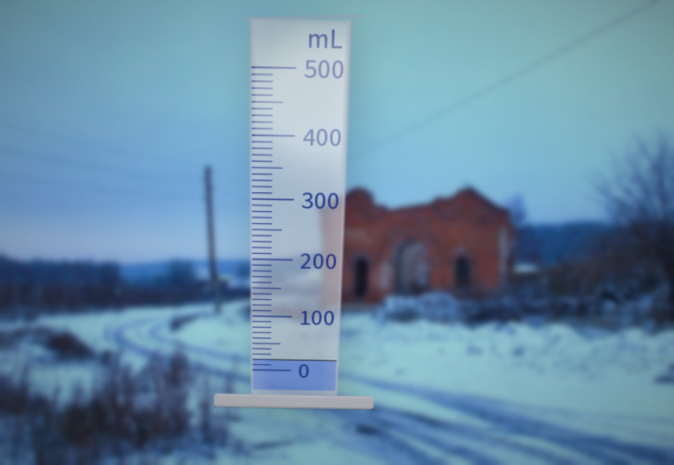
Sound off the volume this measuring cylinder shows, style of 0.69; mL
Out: 20; mL
